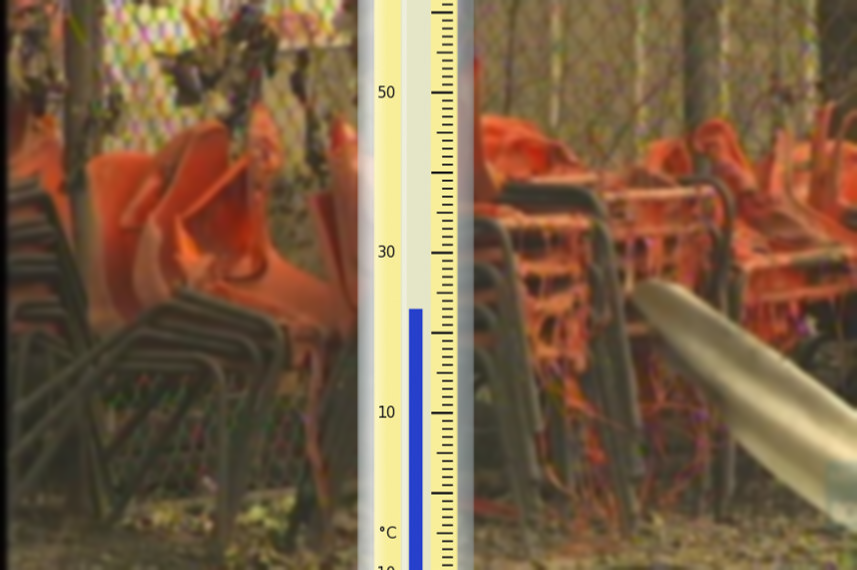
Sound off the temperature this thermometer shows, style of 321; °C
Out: 23; °C
